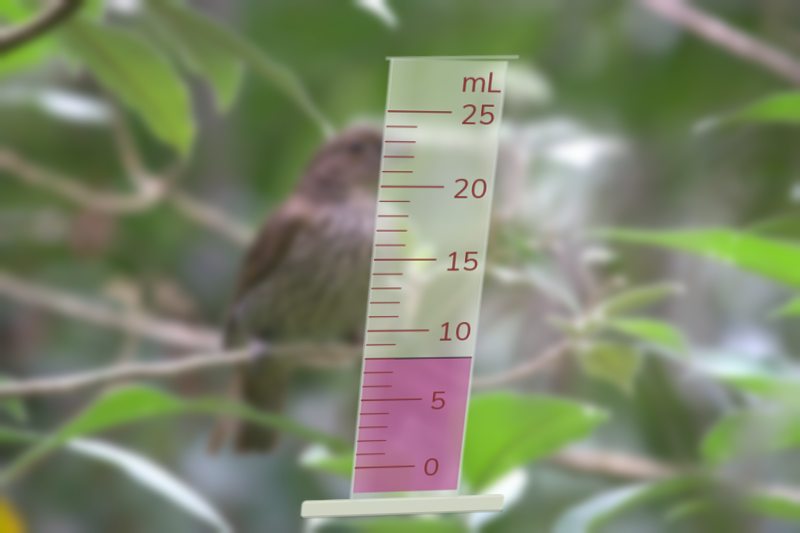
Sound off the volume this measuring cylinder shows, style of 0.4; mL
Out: 8; mL
